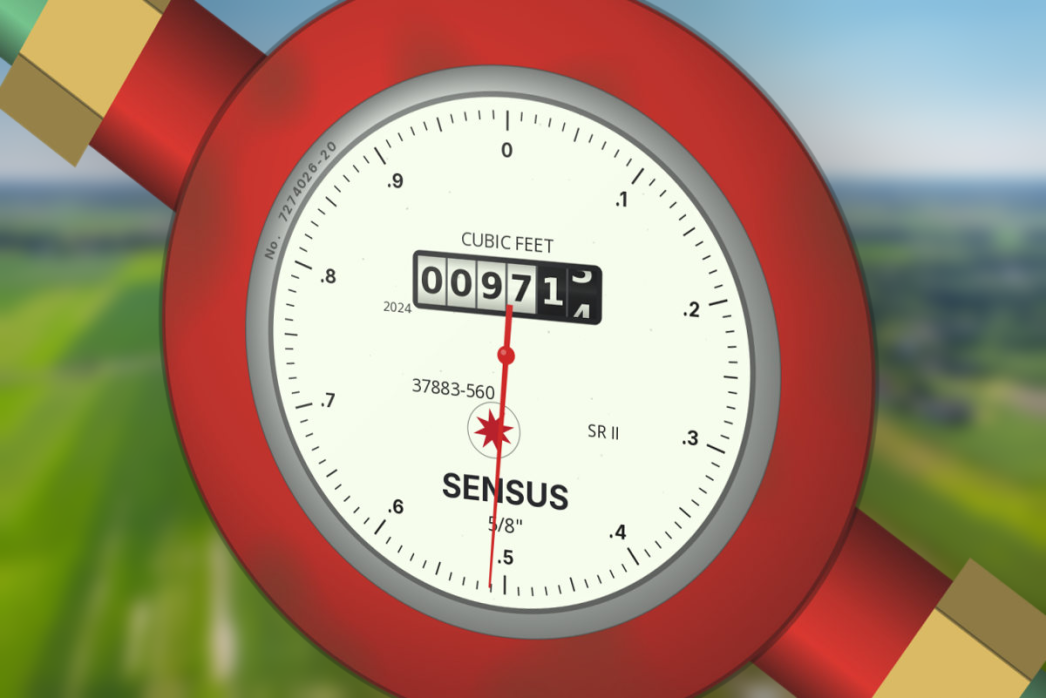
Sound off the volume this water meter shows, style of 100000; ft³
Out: 9713.51; ft³
